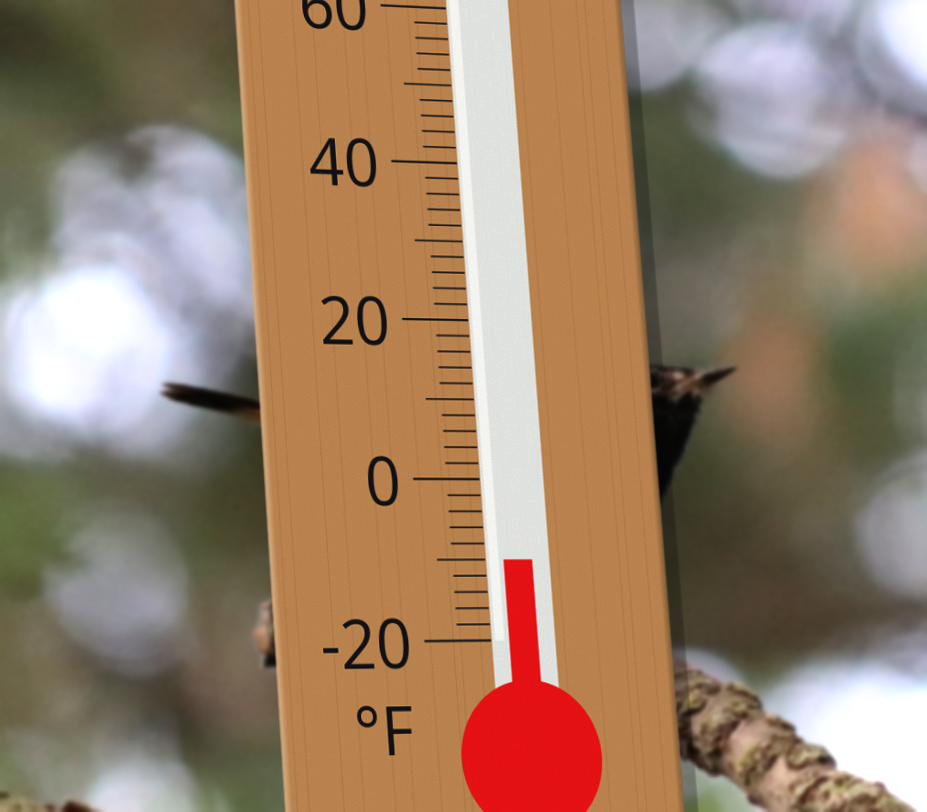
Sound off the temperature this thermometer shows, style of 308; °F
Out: -10; °F
